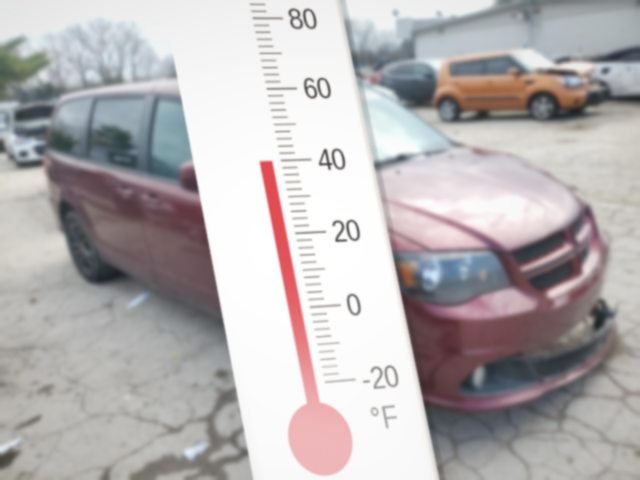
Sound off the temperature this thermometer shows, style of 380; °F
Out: 40; °F
